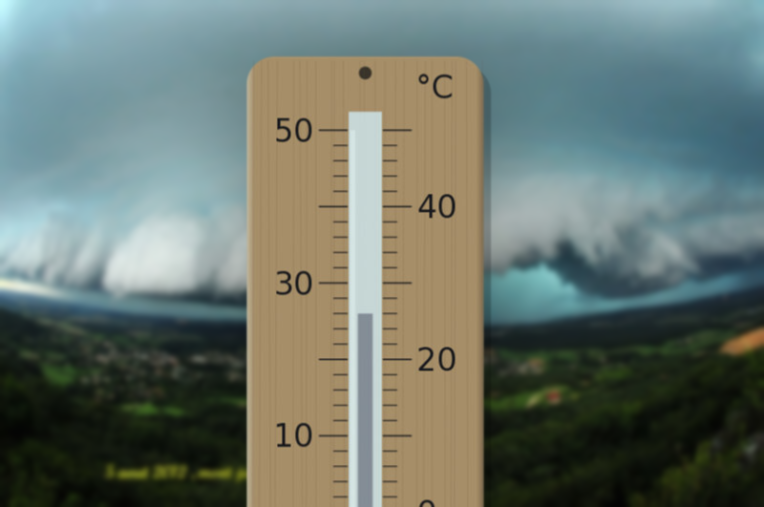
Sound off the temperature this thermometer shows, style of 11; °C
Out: 26; °C
